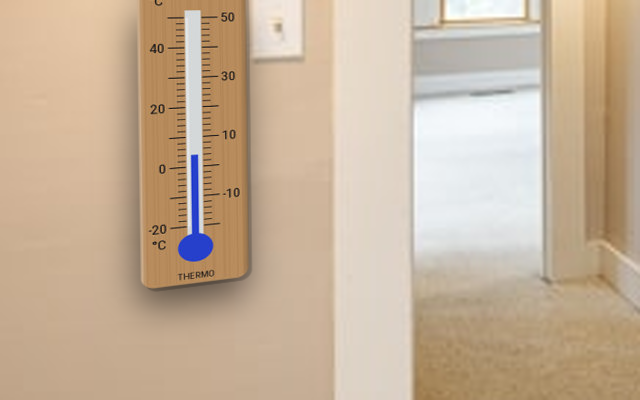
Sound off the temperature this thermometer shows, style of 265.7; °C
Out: 4; °C
